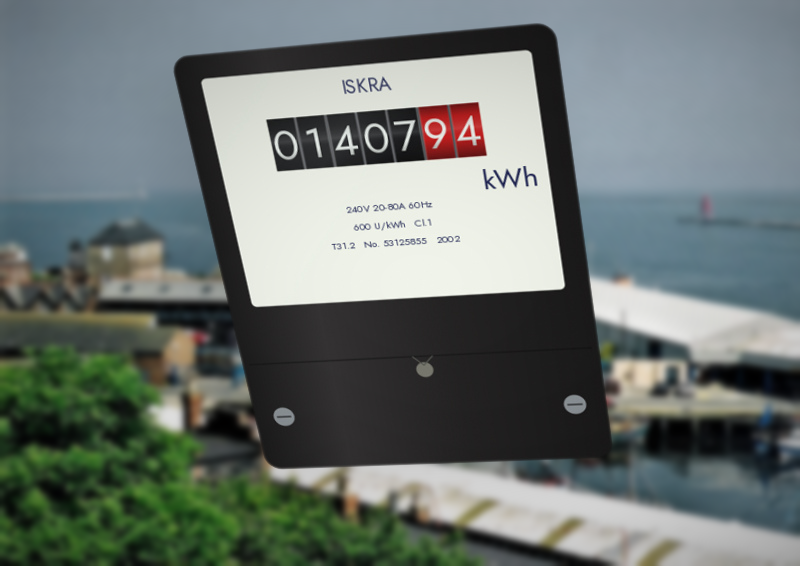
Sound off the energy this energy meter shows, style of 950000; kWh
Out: 1407.94; kWh
